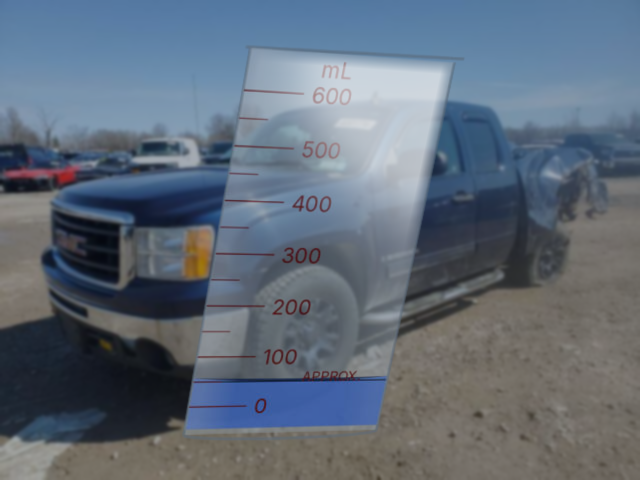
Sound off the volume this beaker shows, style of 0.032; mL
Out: 50; mL
